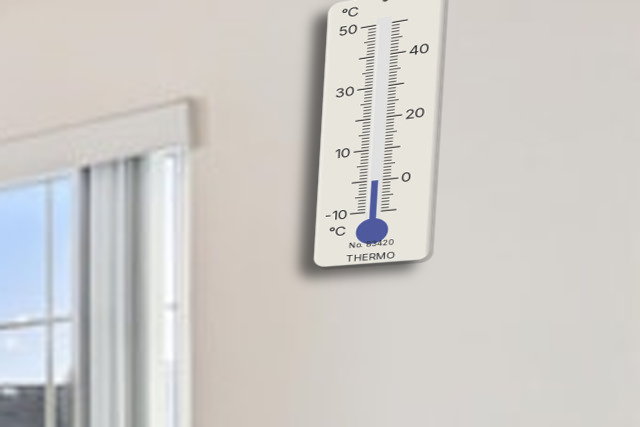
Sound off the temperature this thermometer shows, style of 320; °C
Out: 0; °C
